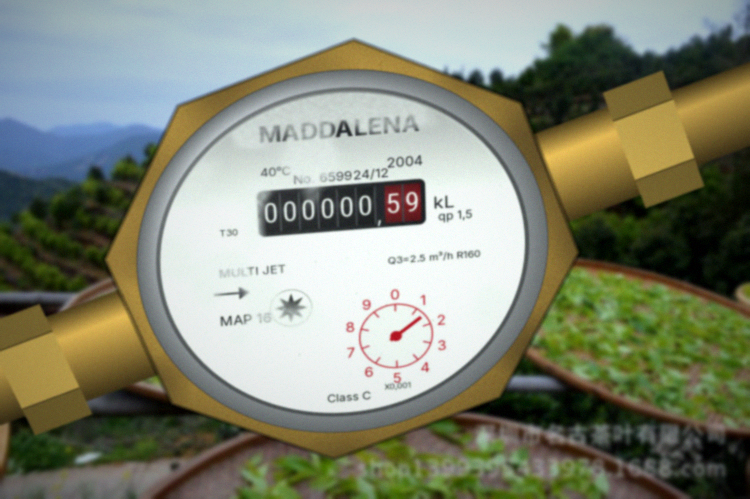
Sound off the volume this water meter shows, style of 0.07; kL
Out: 0.591; kL
